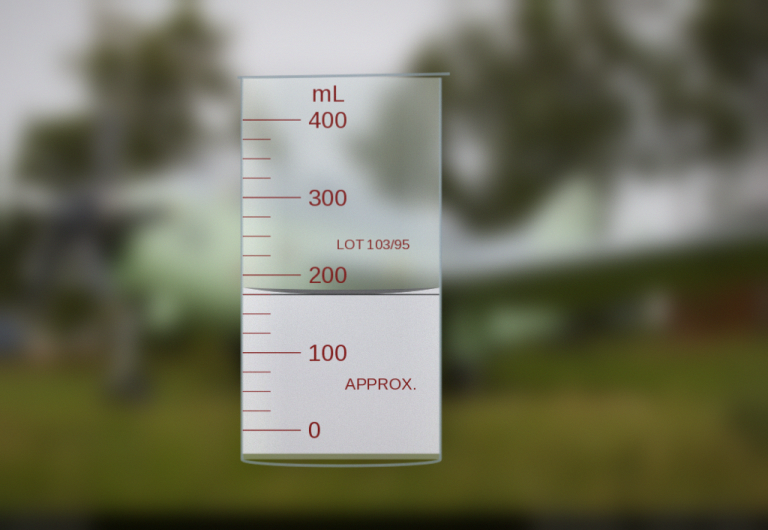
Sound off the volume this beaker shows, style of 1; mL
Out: 175; mL
